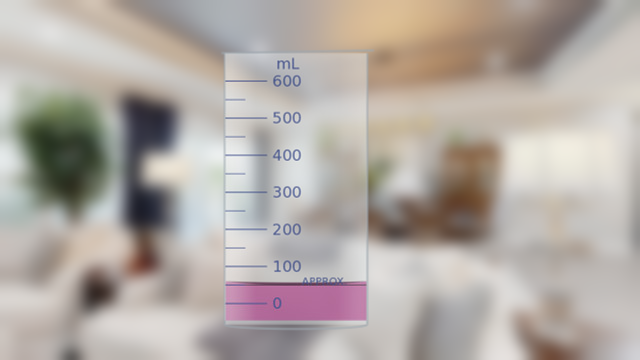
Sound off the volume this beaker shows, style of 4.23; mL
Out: 50; mL
